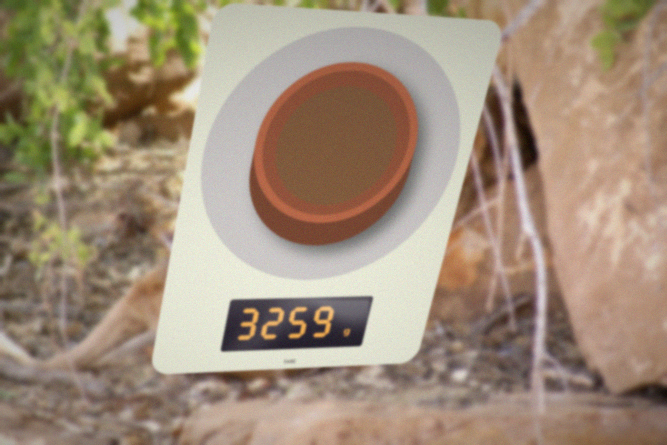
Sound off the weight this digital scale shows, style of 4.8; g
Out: 3259; g
